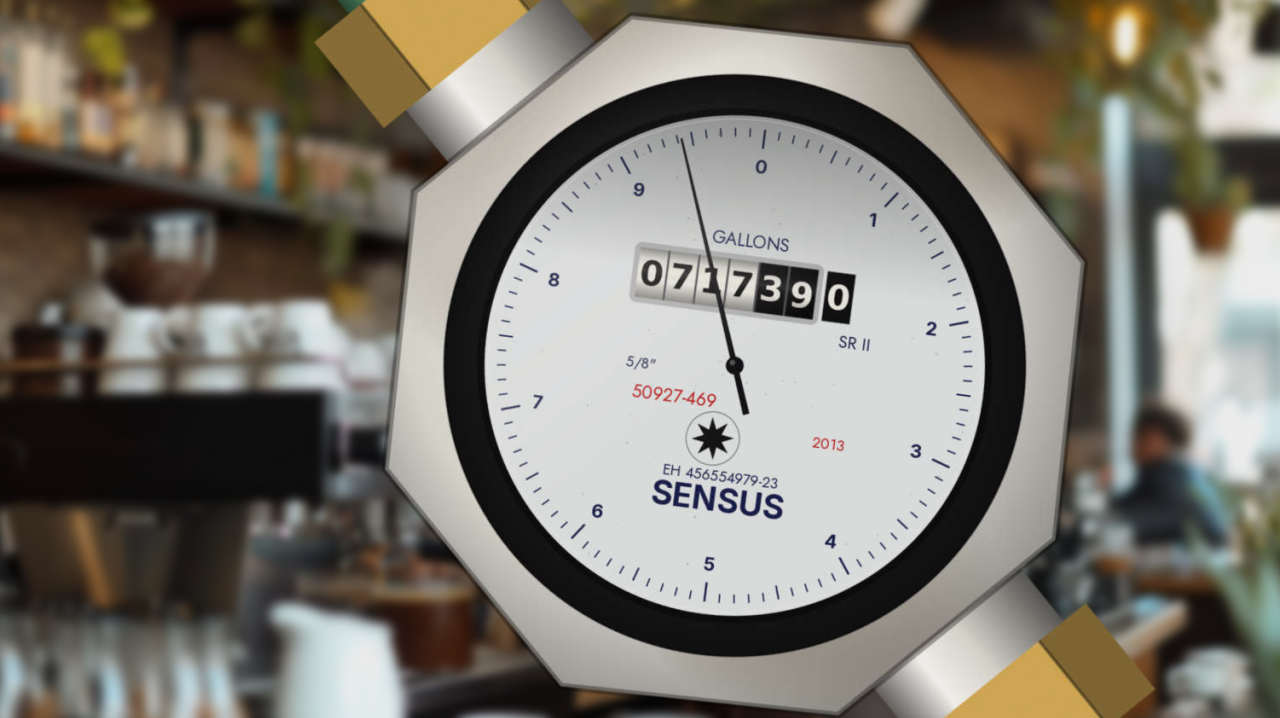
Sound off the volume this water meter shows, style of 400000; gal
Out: 717389.4; gal
